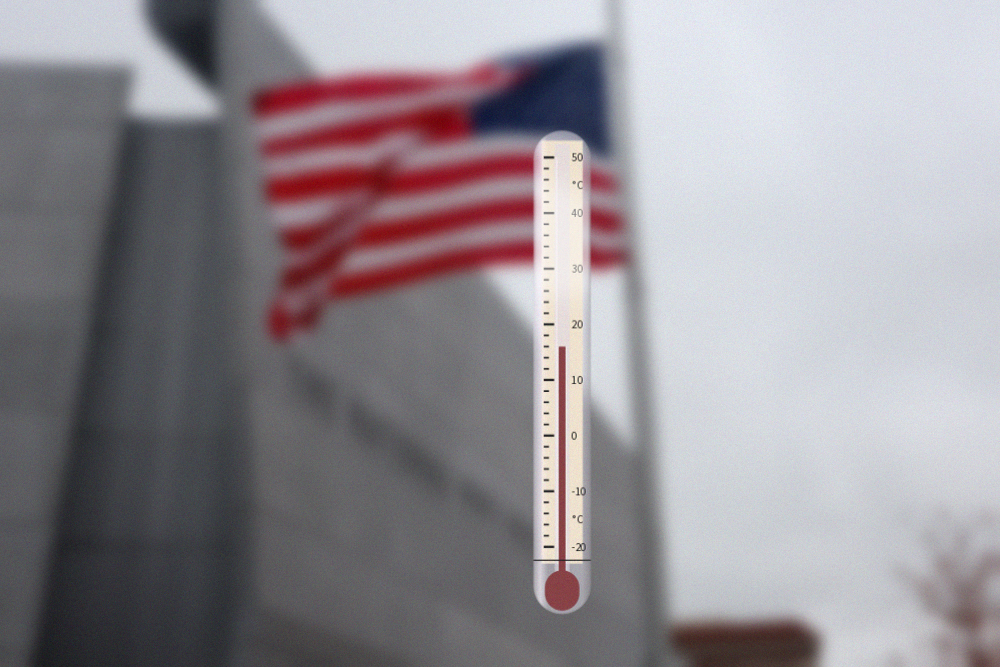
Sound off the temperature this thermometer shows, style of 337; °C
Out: 16; °C
